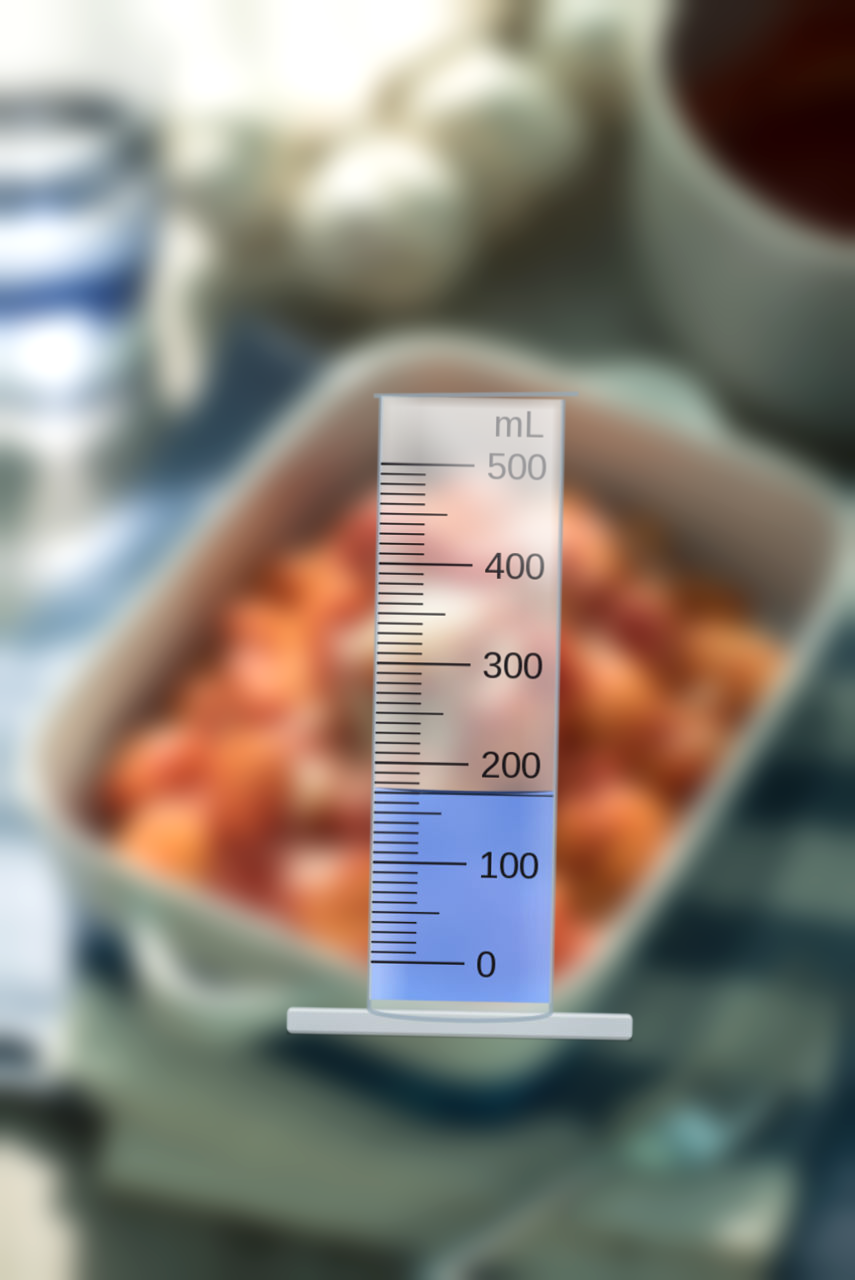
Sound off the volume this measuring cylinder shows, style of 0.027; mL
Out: 170; mL
